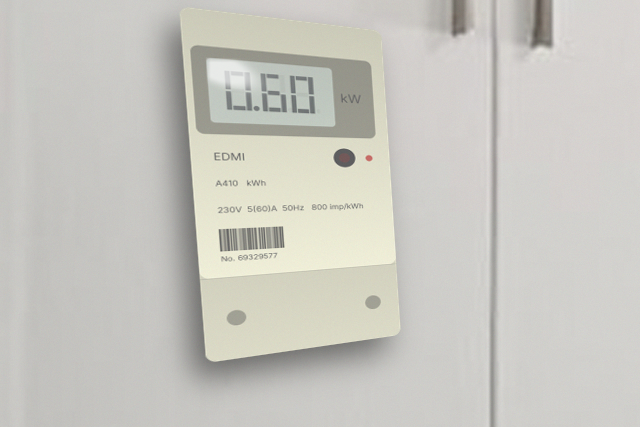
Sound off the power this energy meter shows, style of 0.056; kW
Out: 0.60; kW
